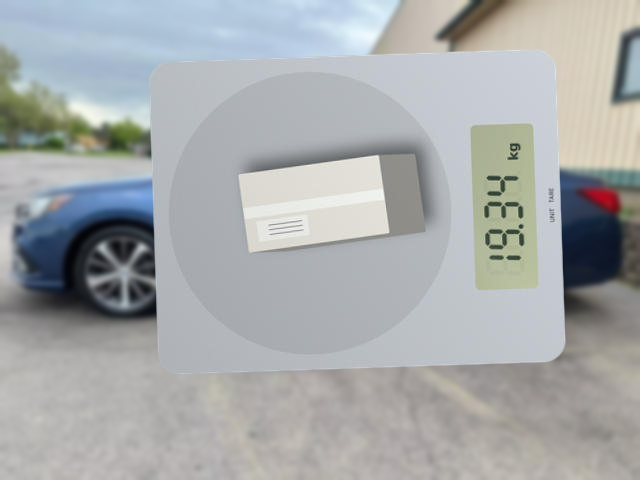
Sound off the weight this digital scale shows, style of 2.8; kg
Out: 19.34; kg
